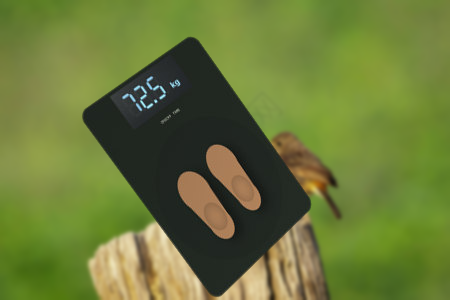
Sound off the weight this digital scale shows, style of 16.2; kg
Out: 72.5; kg
